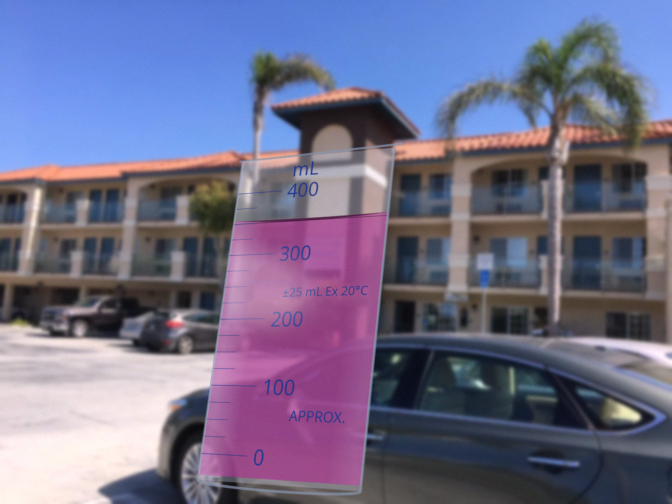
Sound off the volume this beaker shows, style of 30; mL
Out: 350; mL
